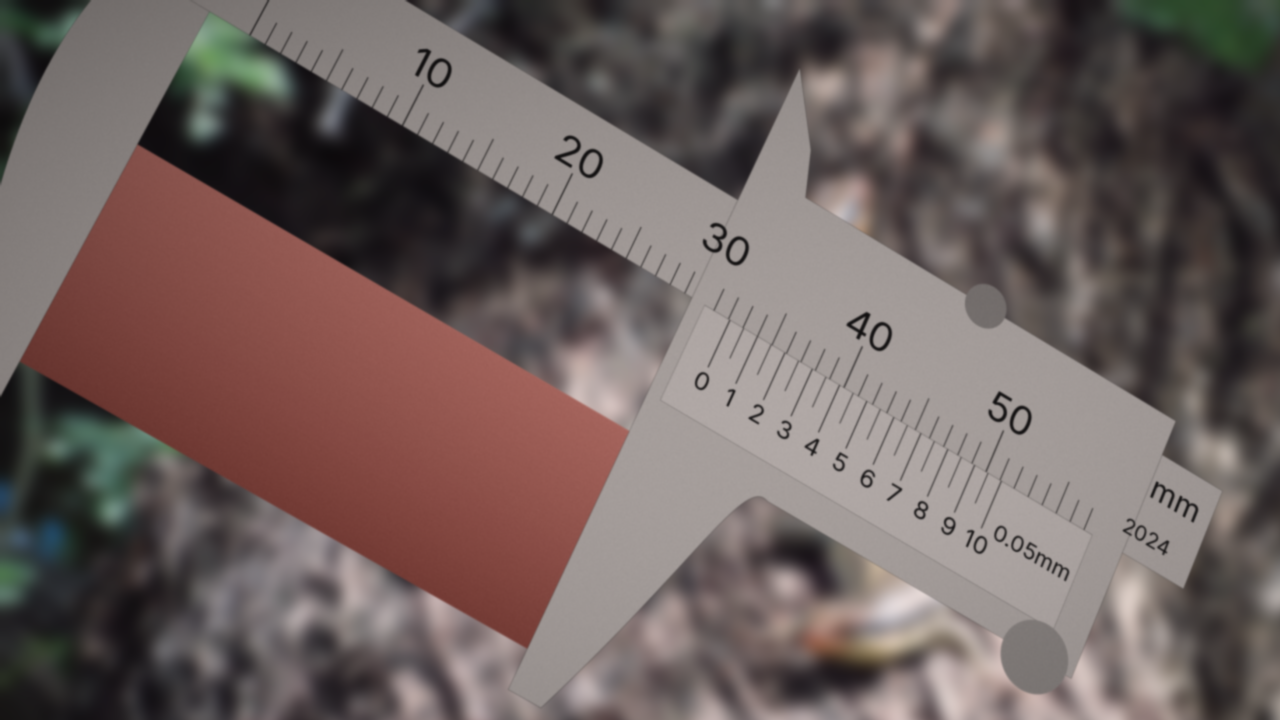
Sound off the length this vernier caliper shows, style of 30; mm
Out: 32.1; mm
